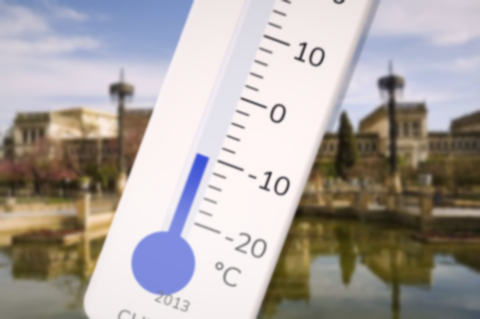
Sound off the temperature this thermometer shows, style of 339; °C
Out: -10; °C
